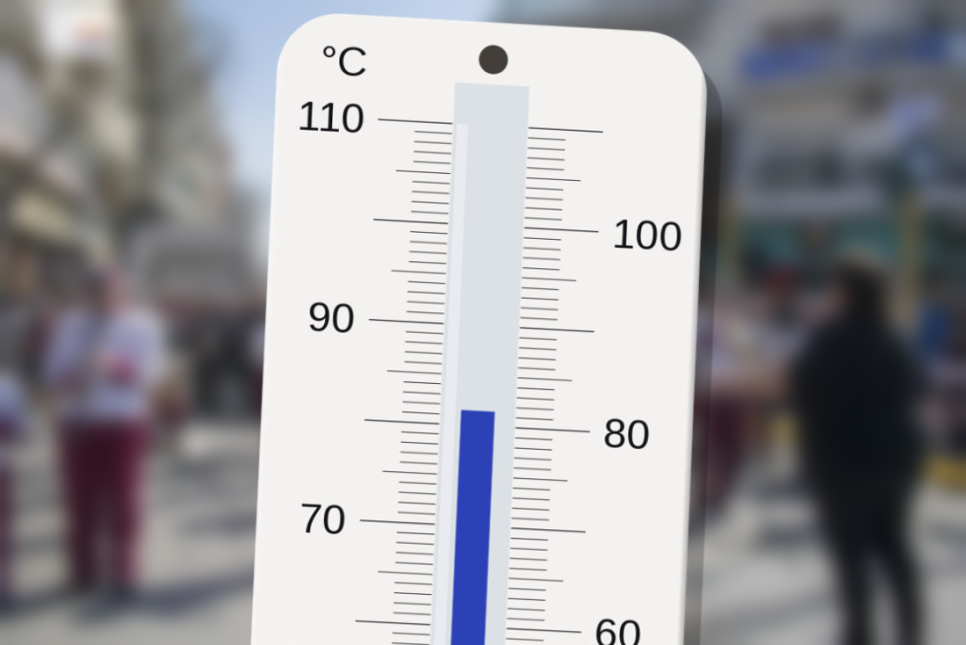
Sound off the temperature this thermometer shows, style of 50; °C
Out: 81.5; °C
